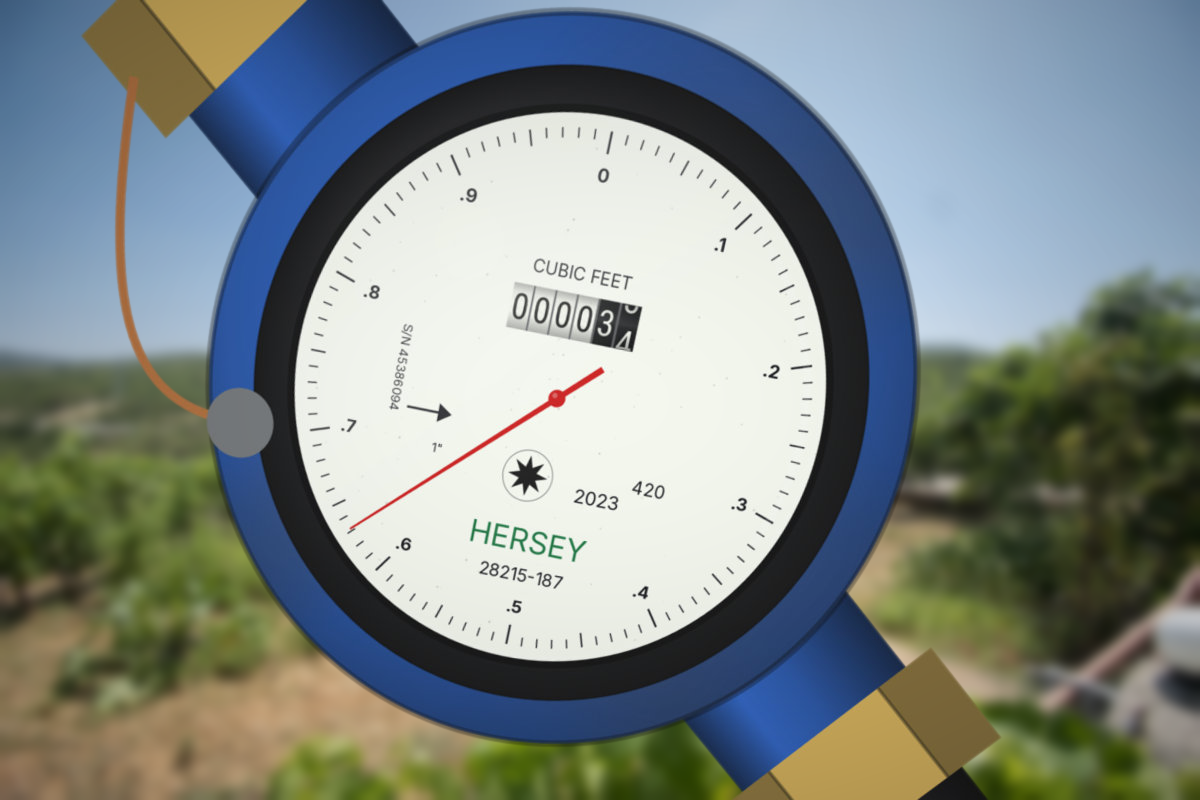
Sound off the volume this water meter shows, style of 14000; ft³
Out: 33.63; ft³
